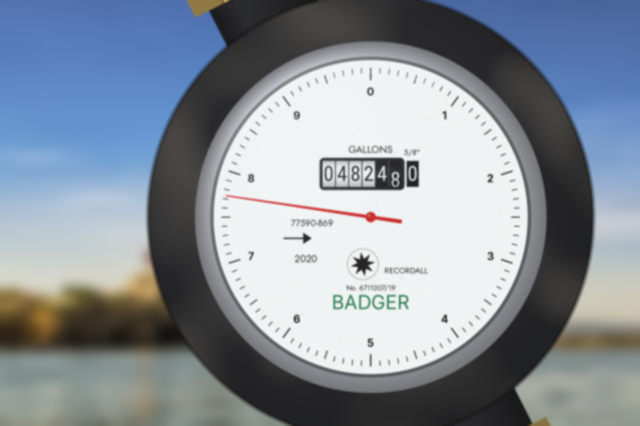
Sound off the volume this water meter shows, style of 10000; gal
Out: 482477.7; gal
